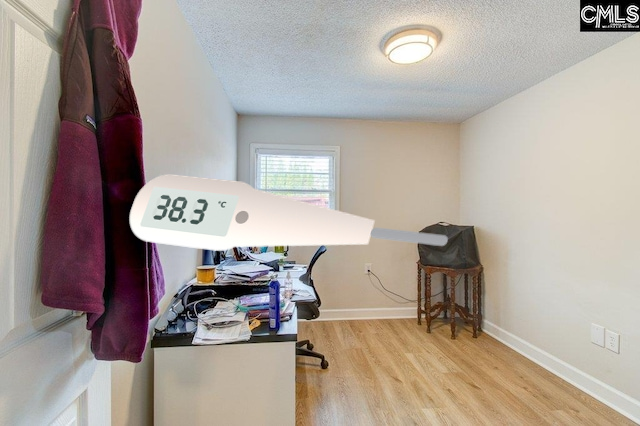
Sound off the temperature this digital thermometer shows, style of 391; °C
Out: 38.3; °C
